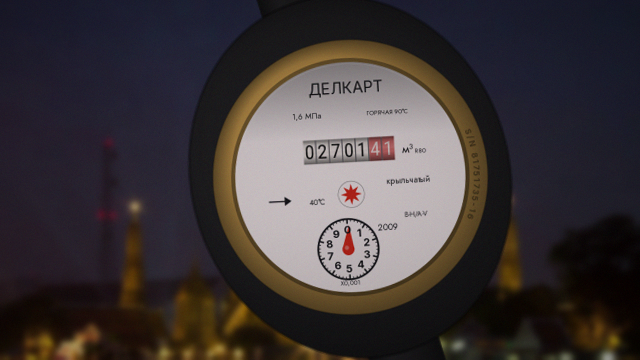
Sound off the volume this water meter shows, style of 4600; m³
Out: 2701.410; m³
